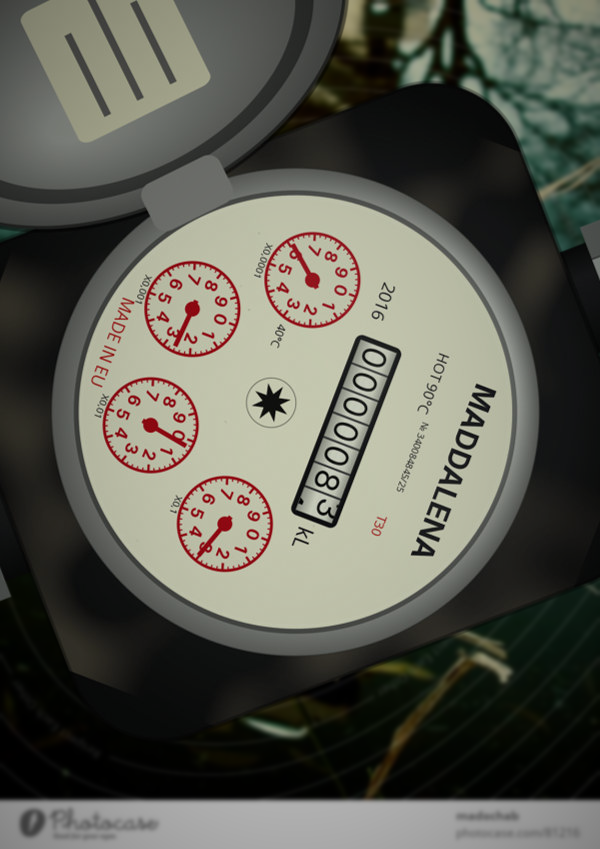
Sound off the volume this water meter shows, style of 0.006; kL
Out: 83.3026; kL
